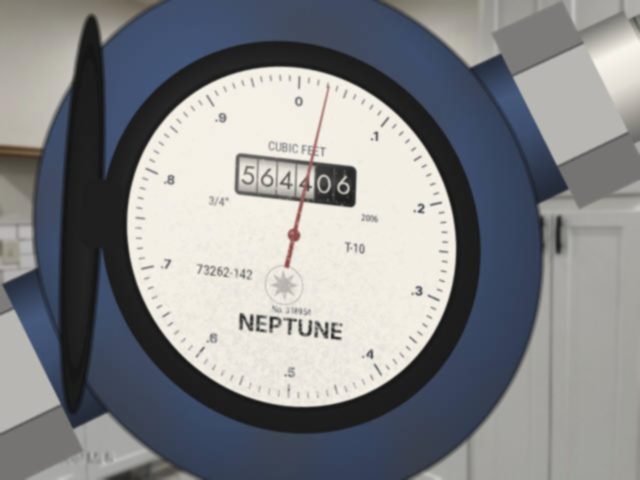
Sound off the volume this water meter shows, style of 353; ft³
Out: 564406.03; ft³
